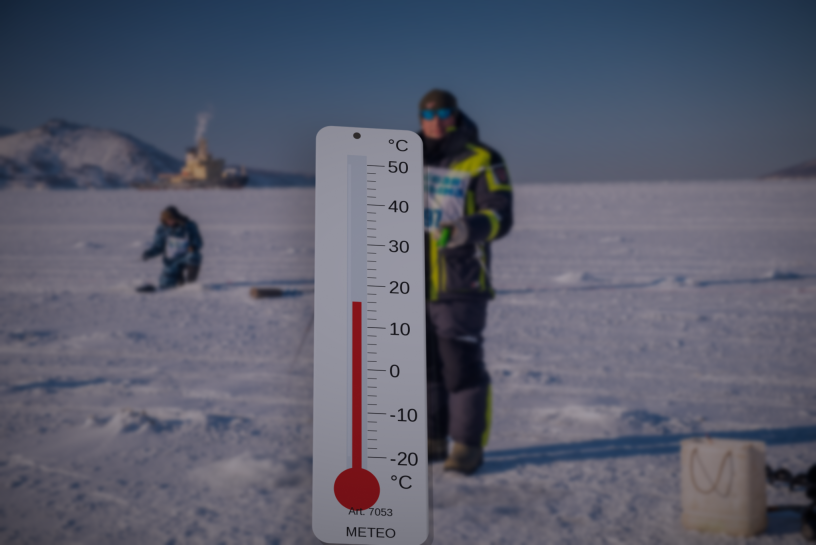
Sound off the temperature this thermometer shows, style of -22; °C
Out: 16; °C
